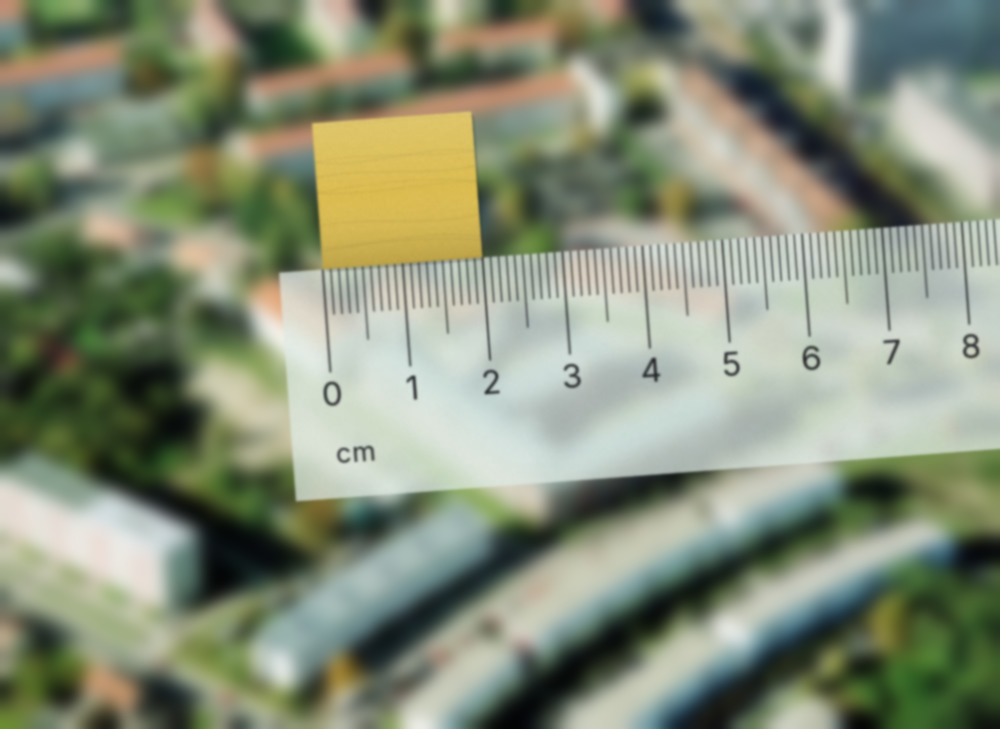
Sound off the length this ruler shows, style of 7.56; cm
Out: 2; cm
